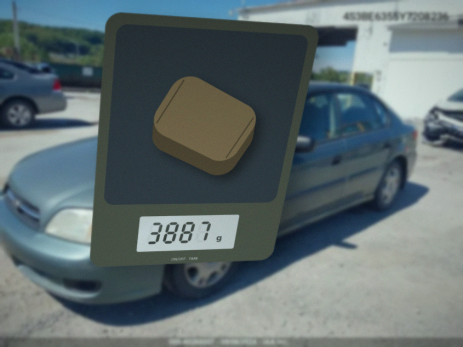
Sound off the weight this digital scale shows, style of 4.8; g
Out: 3887; g
